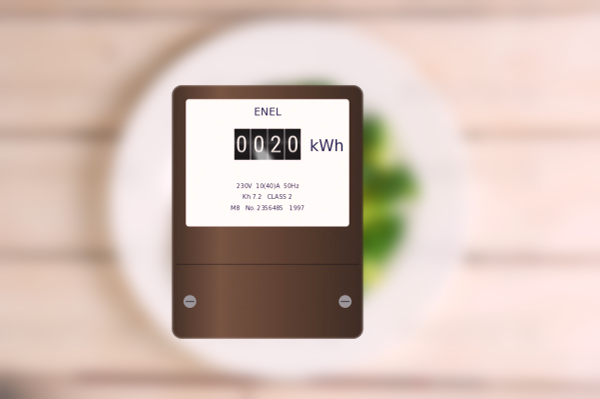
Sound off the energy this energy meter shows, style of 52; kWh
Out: 20; kWh
